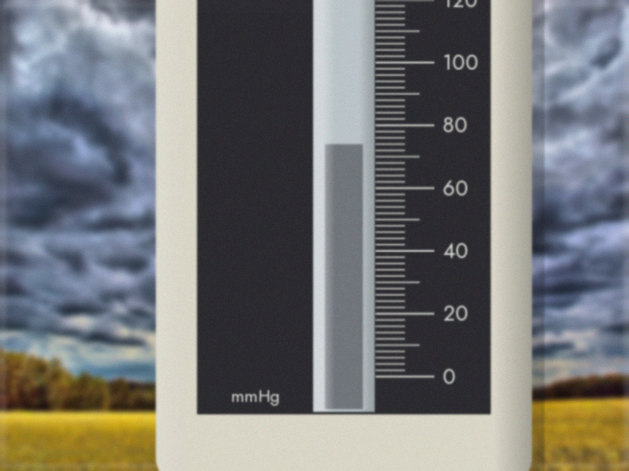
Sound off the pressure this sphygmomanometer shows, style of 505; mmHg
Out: 74; mmHg
